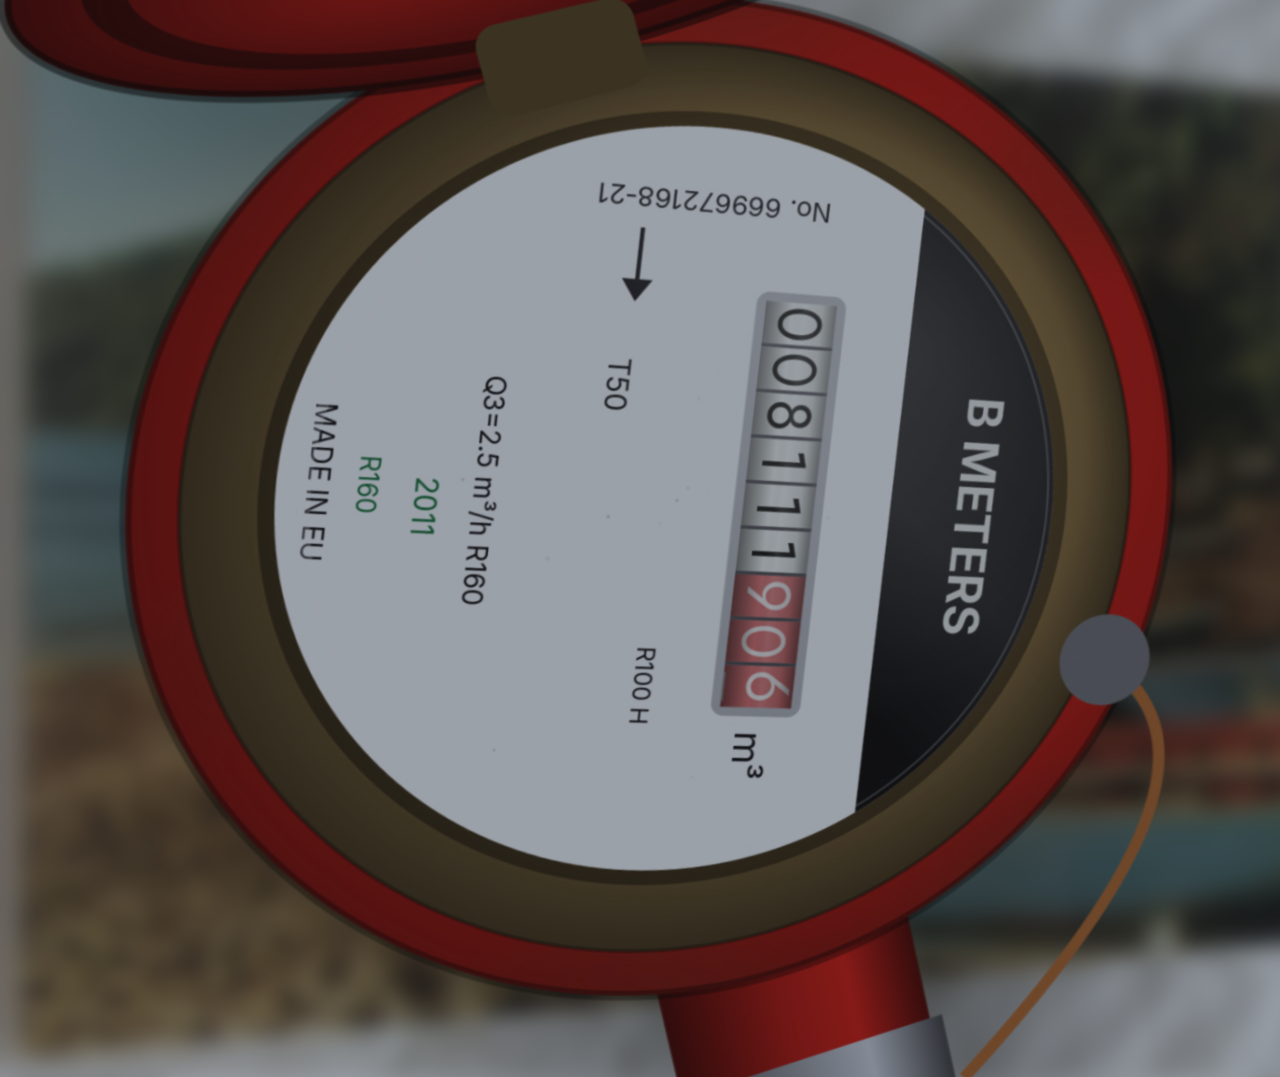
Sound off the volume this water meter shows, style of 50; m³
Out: 8111.906; m³
